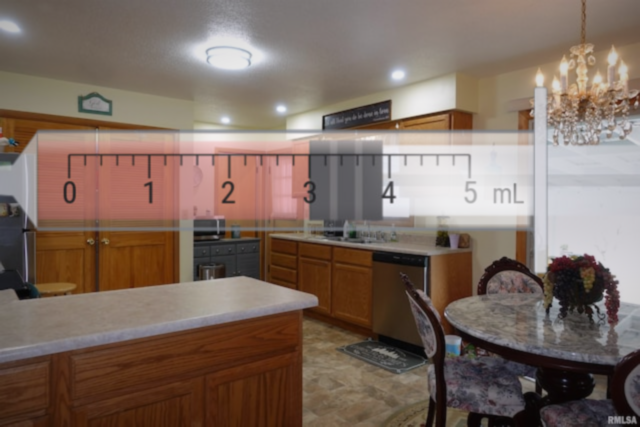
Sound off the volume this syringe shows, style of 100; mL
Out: 3; mL
